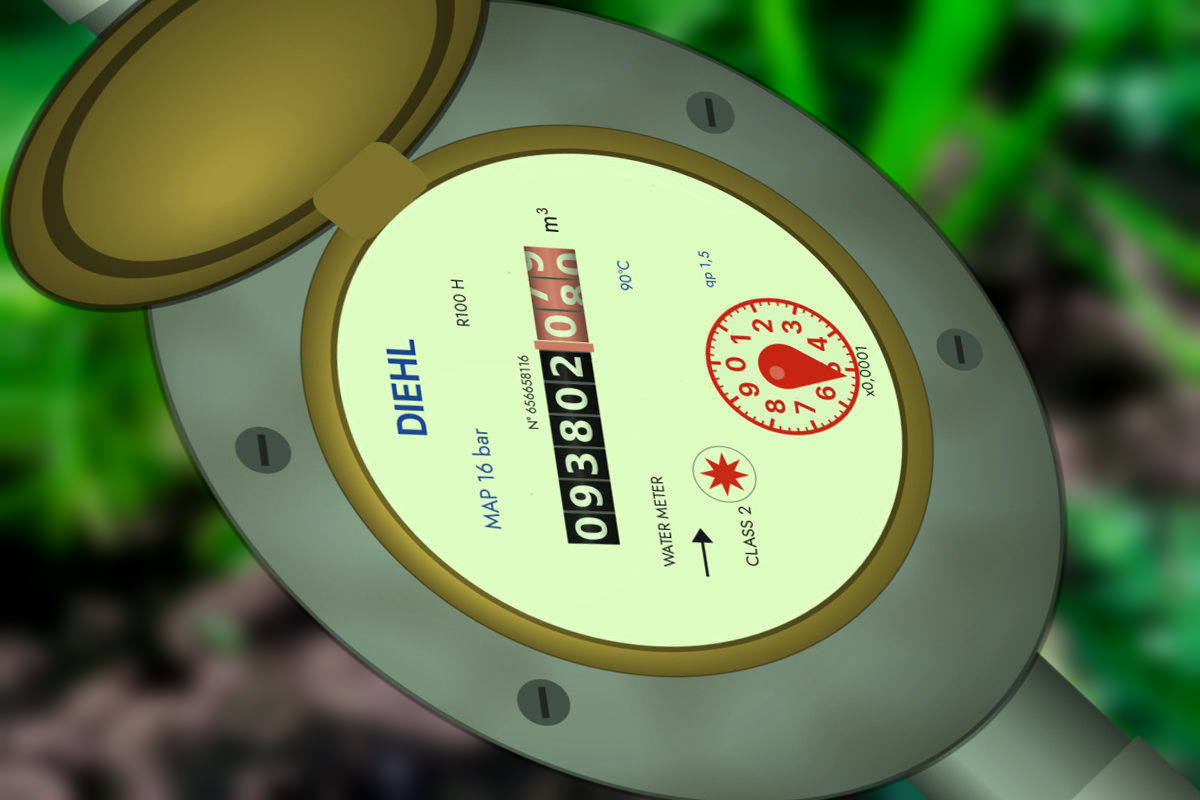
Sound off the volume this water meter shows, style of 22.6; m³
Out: 93802.0795; m³
